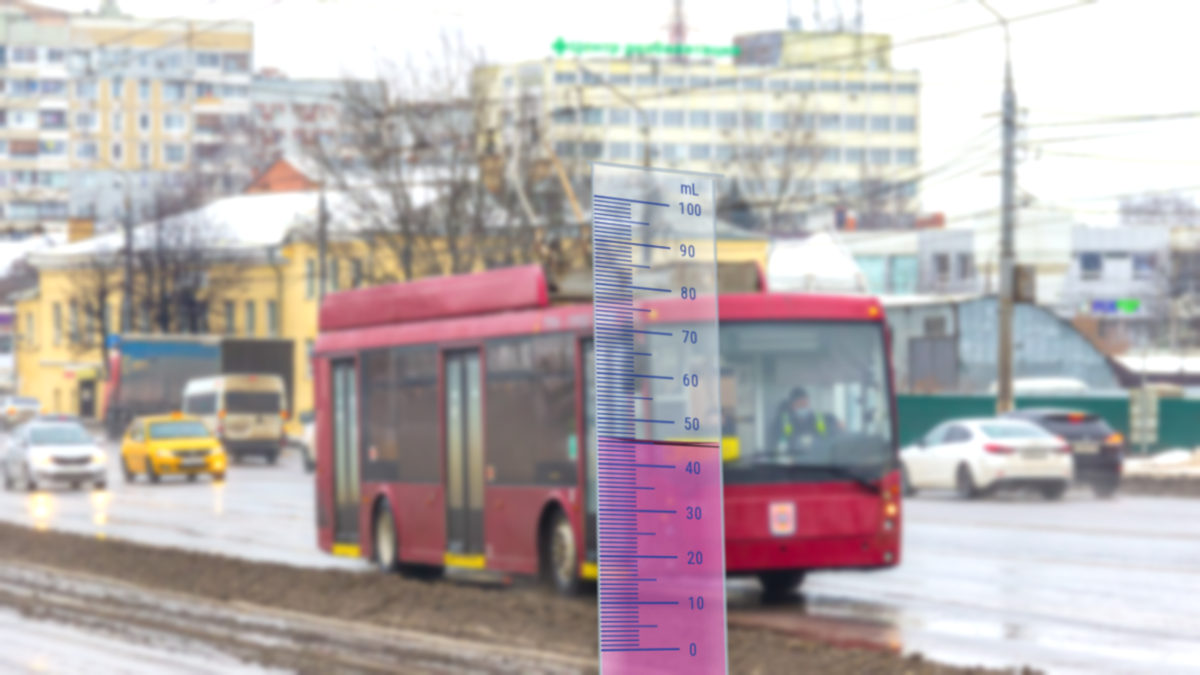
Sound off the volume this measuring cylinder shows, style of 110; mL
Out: 45; mL
